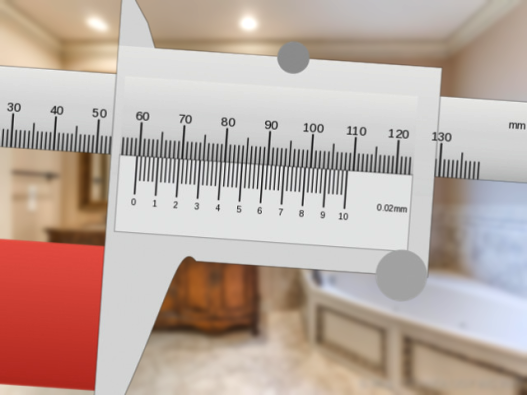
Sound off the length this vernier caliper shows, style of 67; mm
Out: 59.5; mm
